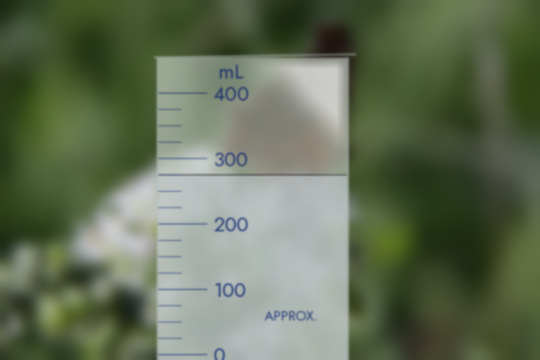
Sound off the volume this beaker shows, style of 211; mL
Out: 275; mL
